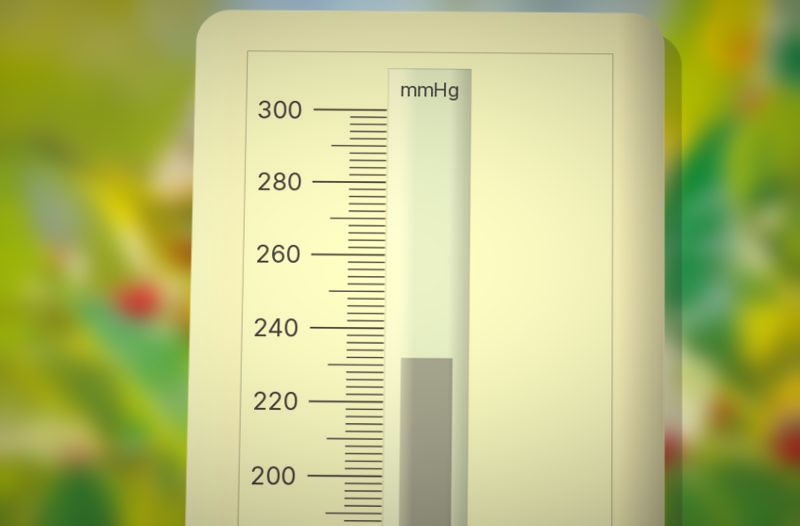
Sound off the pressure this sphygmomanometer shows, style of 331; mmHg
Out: 232; mmHg
